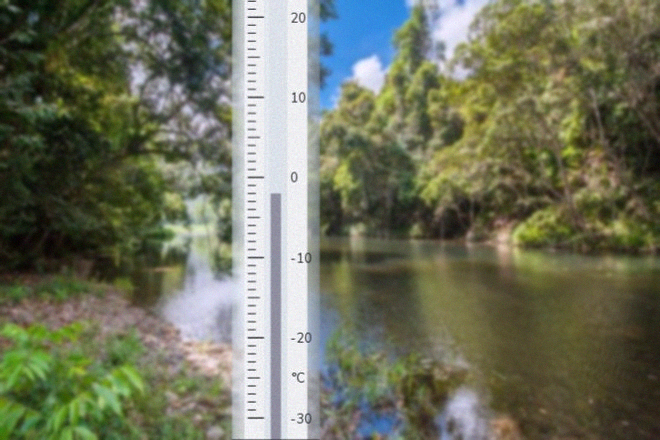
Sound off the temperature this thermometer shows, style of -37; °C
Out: -2; °C
